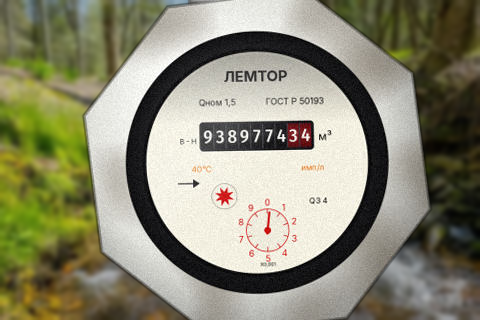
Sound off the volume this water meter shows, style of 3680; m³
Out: 9389774.340; m³
